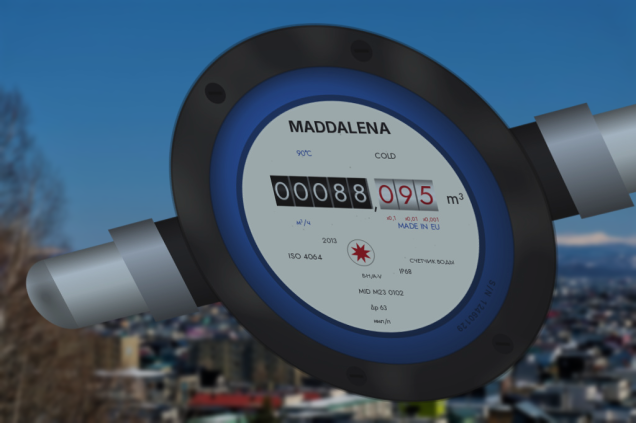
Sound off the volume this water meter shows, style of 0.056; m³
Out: 88.095; m³
